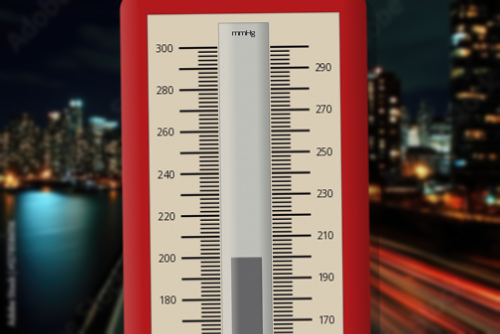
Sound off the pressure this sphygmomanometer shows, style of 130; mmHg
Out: 200; mmHg
